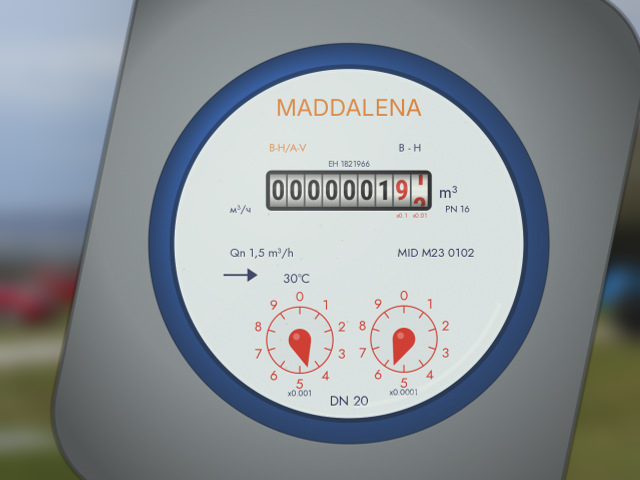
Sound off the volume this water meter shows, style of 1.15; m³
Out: 1.9145; m³
